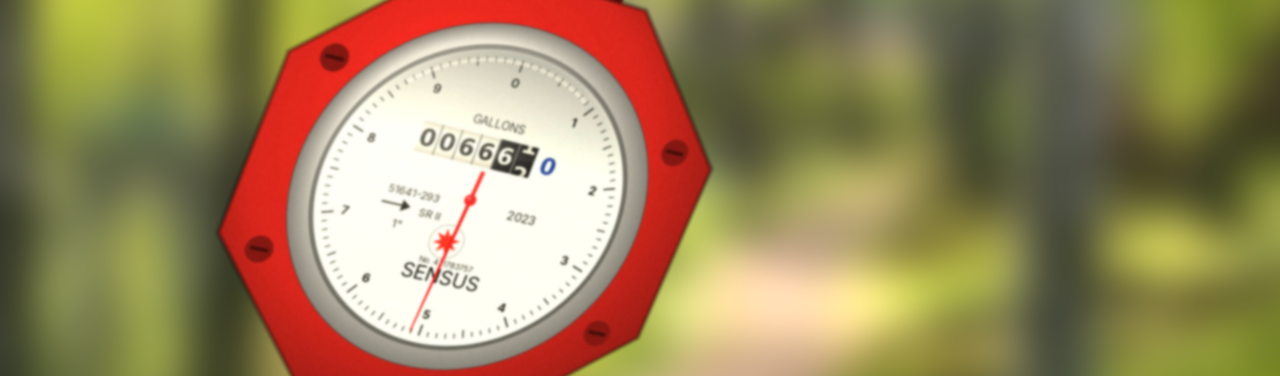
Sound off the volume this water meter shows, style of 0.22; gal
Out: 66615.1; gal
